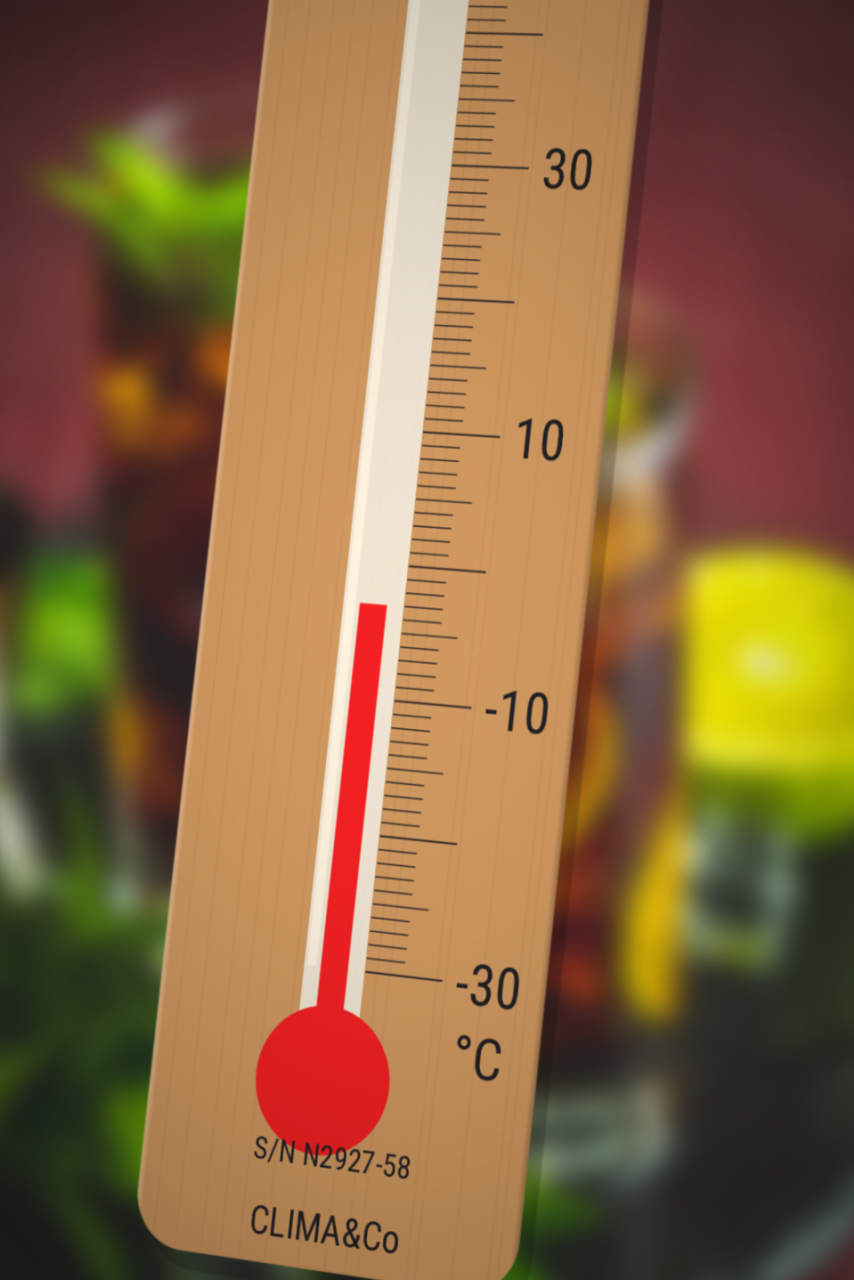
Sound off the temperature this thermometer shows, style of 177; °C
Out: -3; °C
